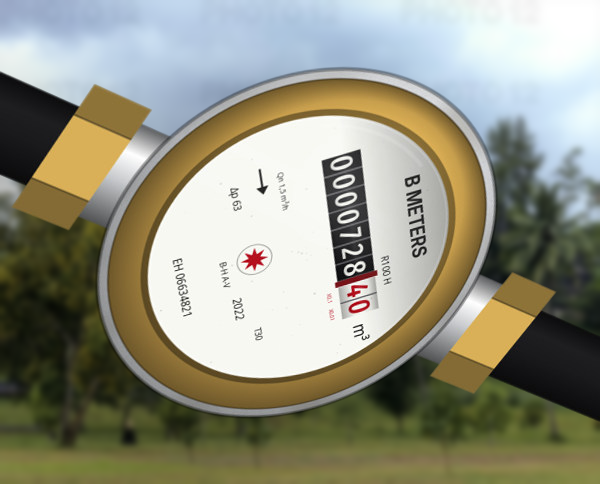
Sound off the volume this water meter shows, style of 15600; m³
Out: 728.40; m³
